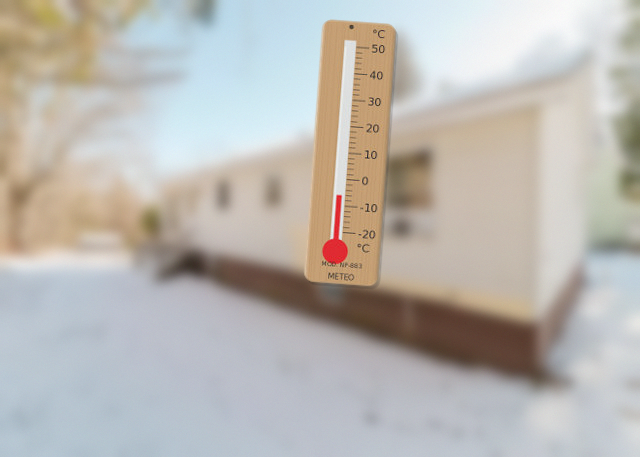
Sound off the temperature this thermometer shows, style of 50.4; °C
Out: -6; °C
